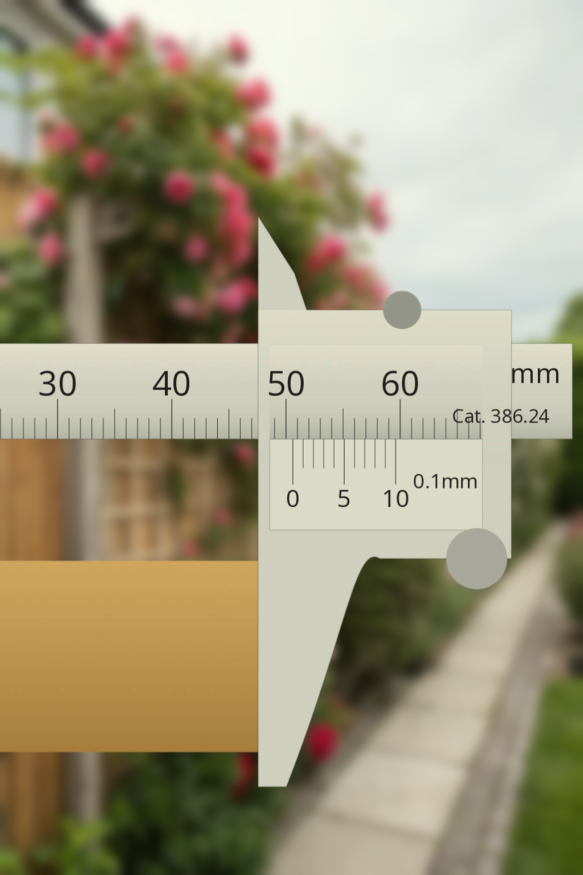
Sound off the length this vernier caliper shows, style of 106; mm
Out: 50.6; mm
